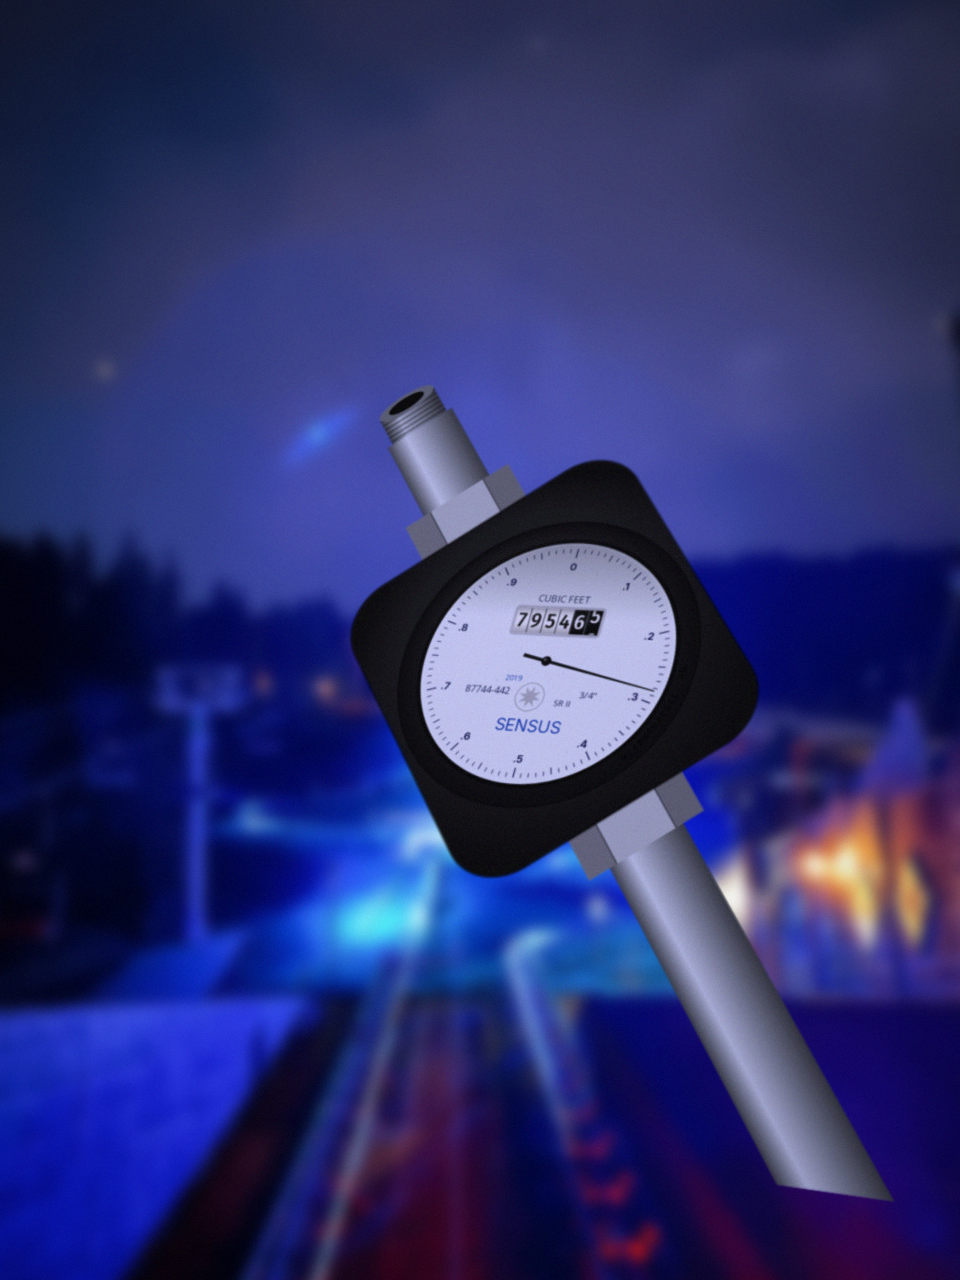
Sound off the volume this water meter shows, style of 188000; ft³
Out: 795465.28; ft³
